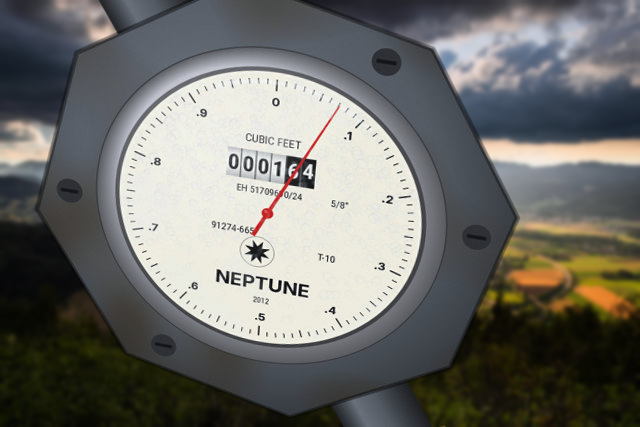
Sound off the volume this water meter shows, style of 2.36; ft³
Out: 164.07; ft³
